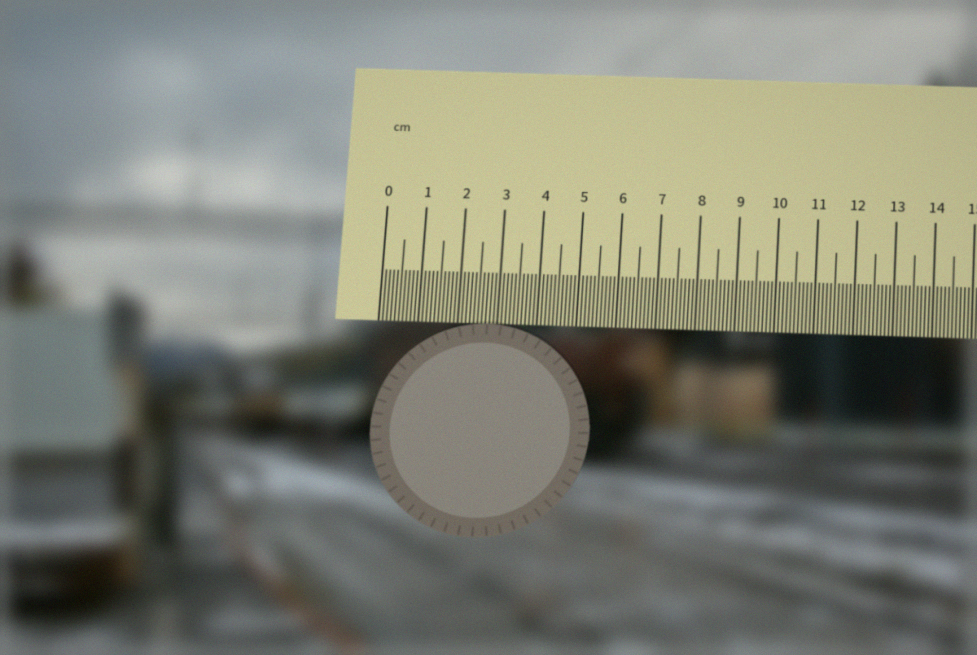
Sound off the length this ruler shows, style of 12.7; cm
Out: 5.5; cm
